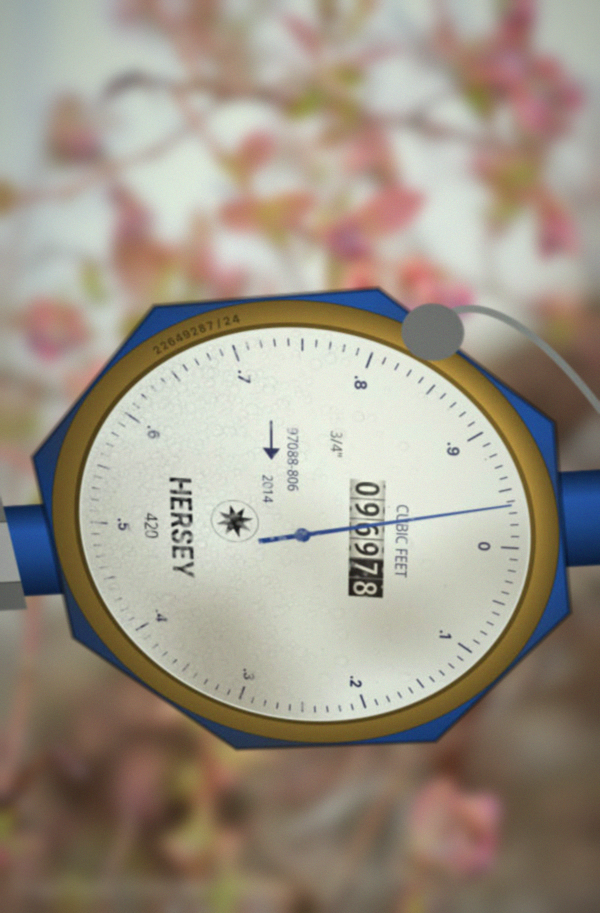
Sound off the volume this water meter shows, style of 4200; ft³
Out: 96977.96; ft³
